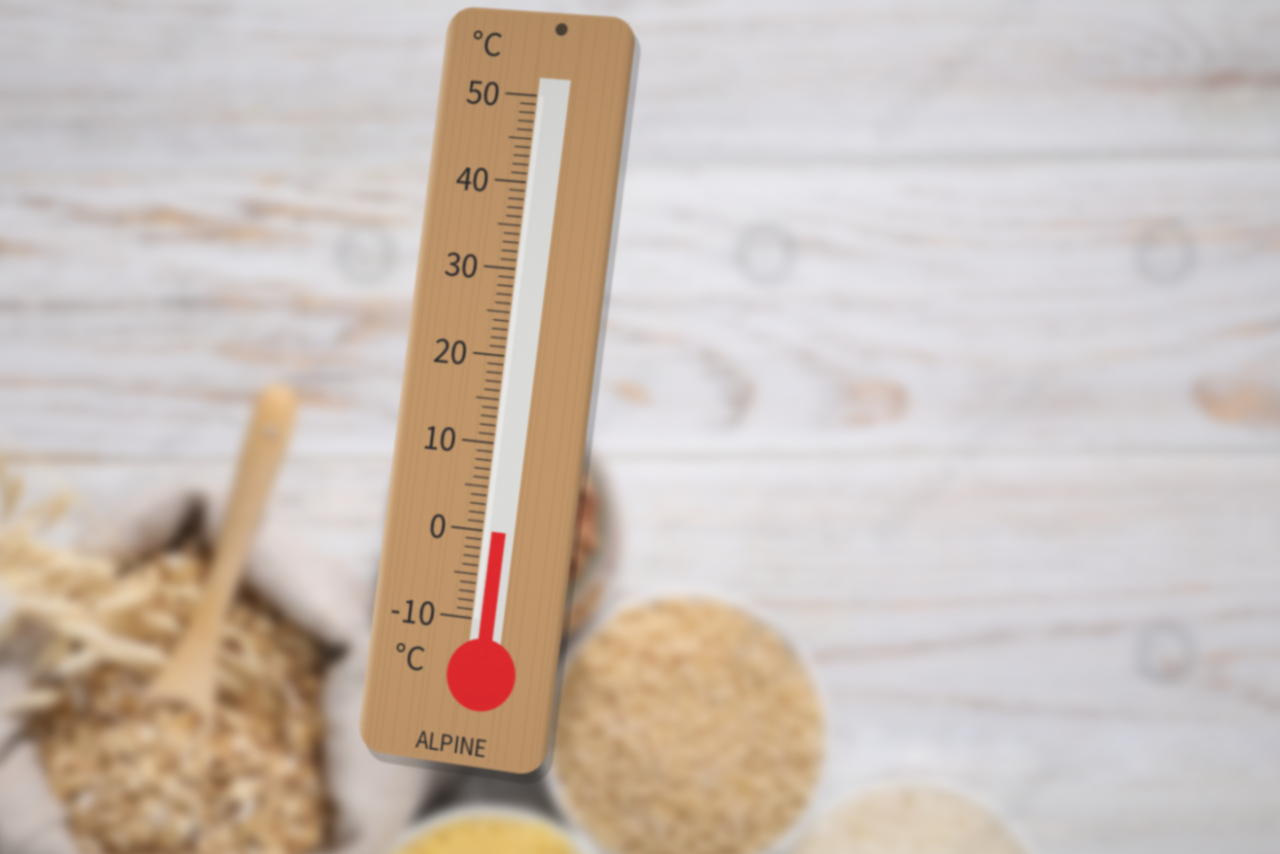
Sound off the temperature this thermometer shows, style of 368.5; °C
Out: 0; °C
